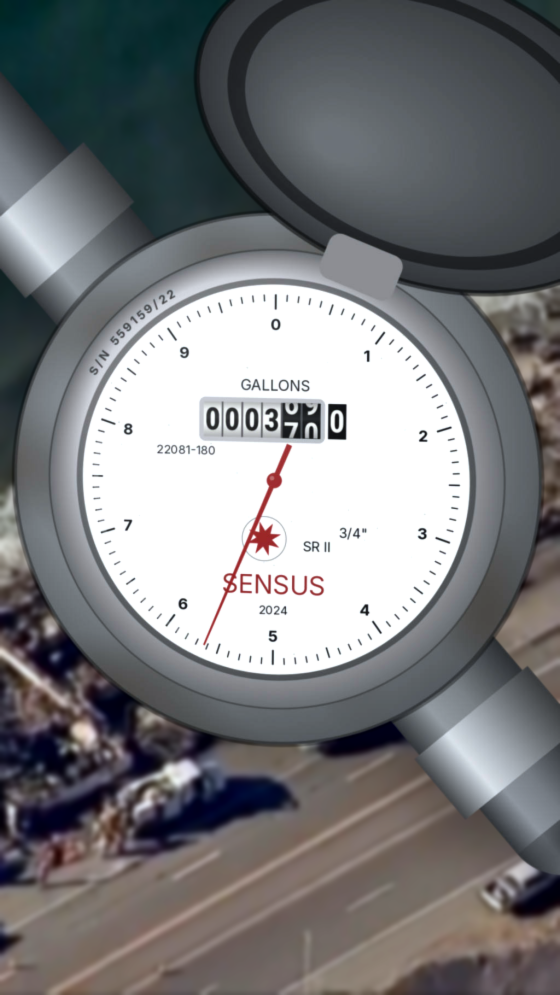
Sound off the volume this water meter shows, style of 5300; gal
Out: 3695.6; gal
